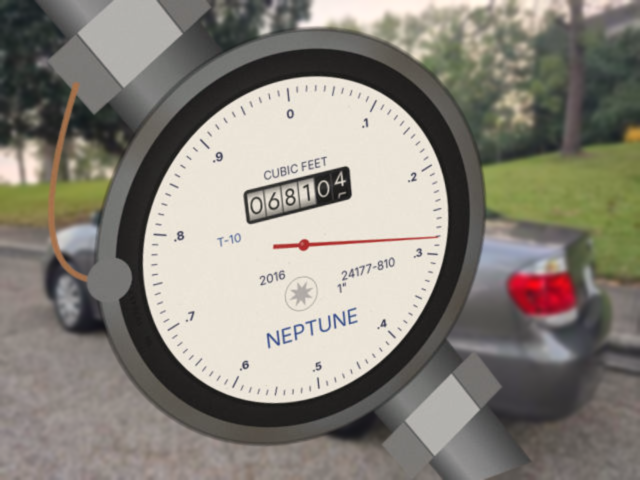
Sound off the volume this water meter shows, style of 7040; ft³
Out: 68104.28; ft³
